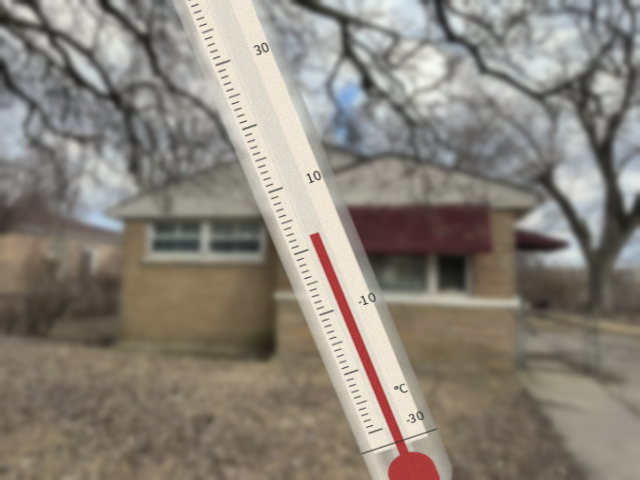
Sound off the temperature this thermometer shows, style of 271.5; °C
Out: 2; °C
